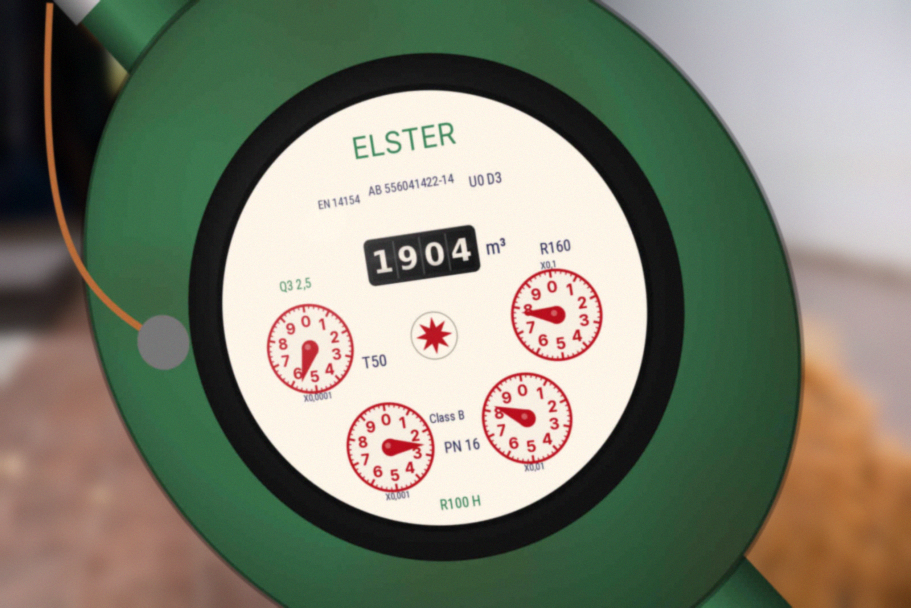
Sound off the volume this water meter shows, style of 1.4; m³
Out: 1904.7825; m³
